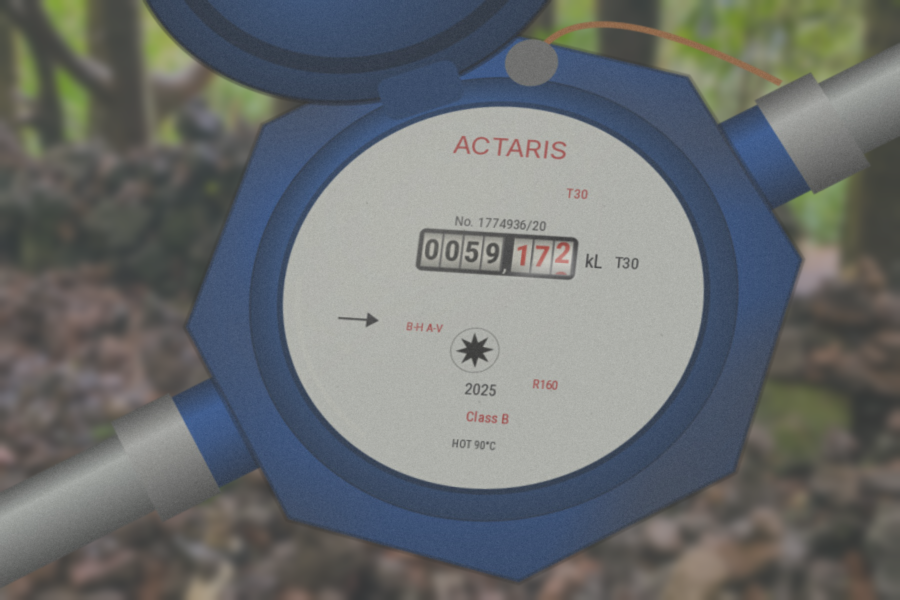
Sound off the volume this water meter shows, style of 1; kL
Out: 59.172; kL
